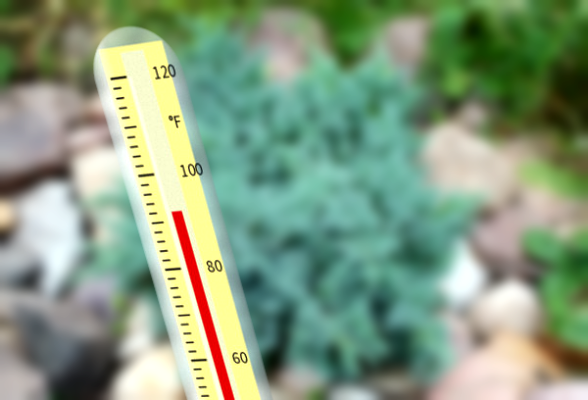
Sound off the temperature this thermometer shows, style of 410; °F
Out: 92; °F
